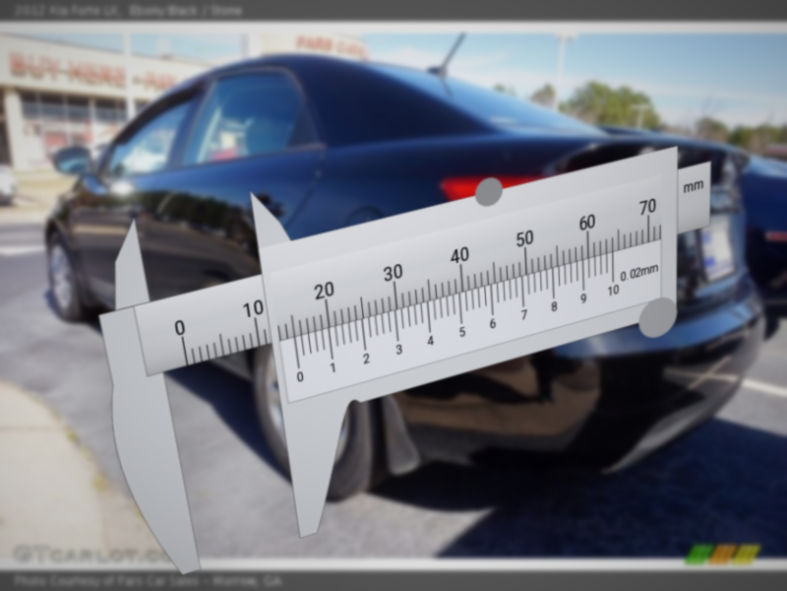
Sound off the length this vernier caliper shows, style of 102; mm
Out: 15.0; mm
